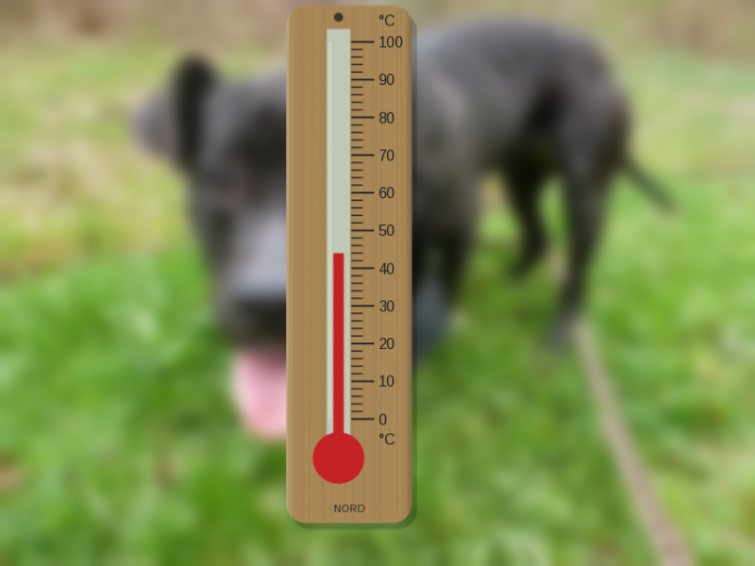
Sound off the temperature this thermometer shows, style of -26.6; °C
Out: 44; °C
